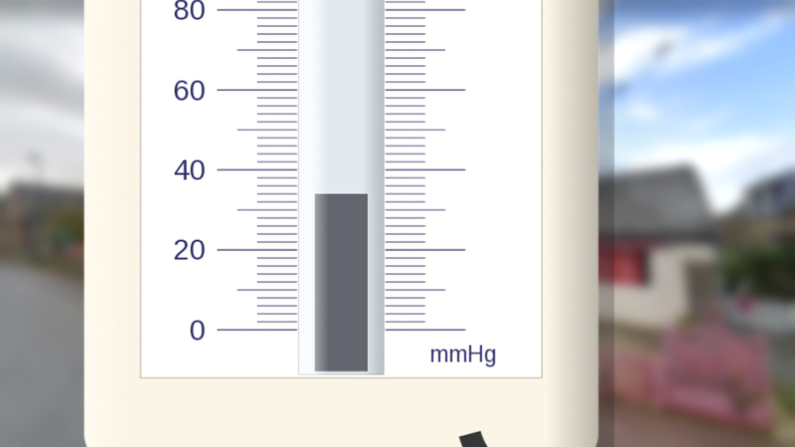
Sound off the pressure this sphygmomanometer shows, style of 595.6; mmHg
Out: 34; mmHg
